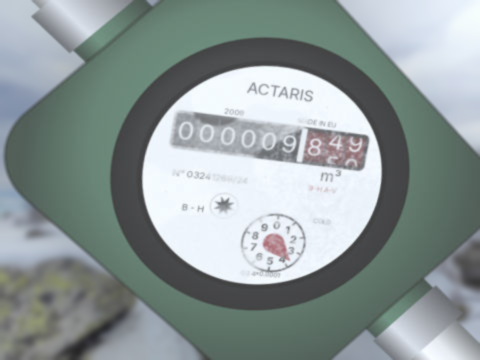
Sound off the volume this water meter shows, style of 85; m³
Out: 9.8493; m³
